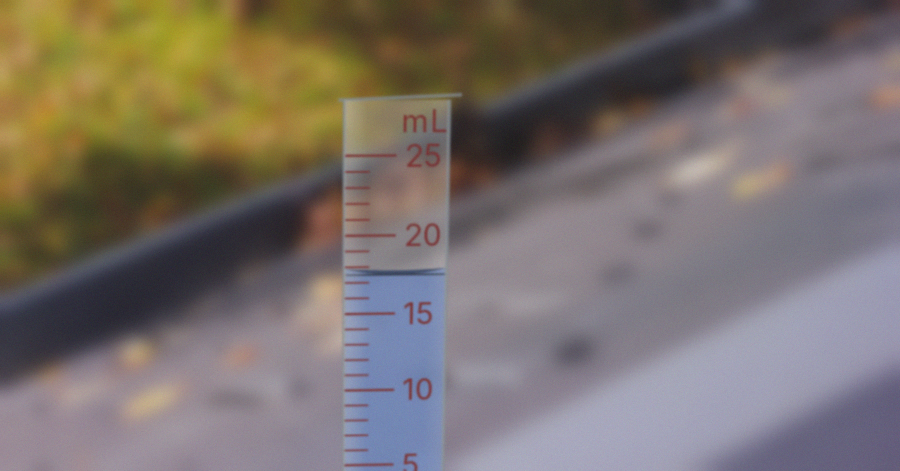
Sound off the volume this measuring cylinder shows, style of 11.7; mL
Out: 17.5; mL
